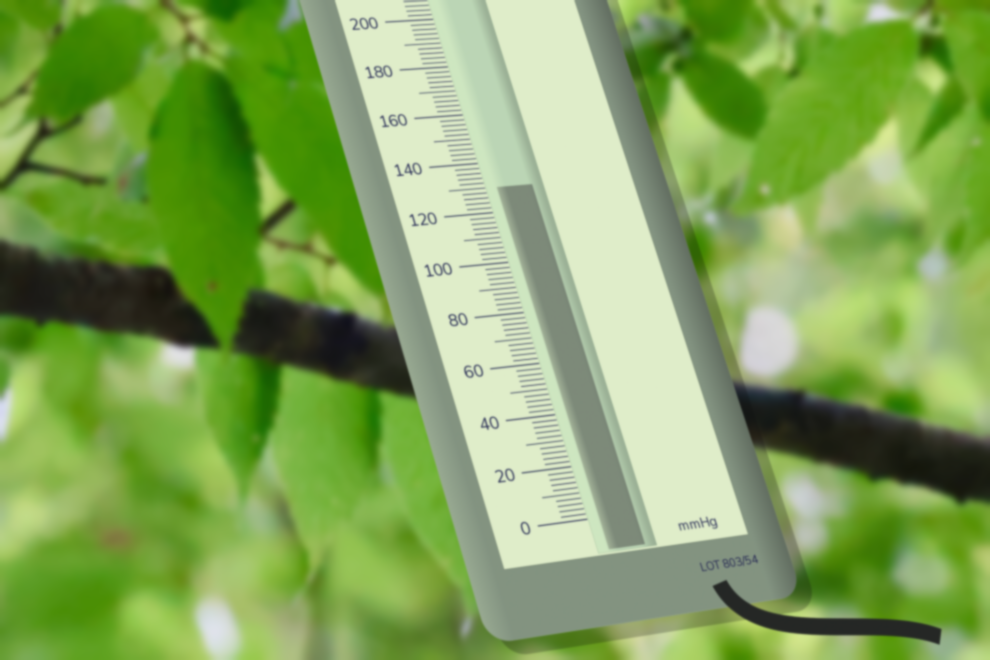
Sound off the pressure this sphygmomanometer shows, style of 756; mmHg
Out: 130; mmHg
